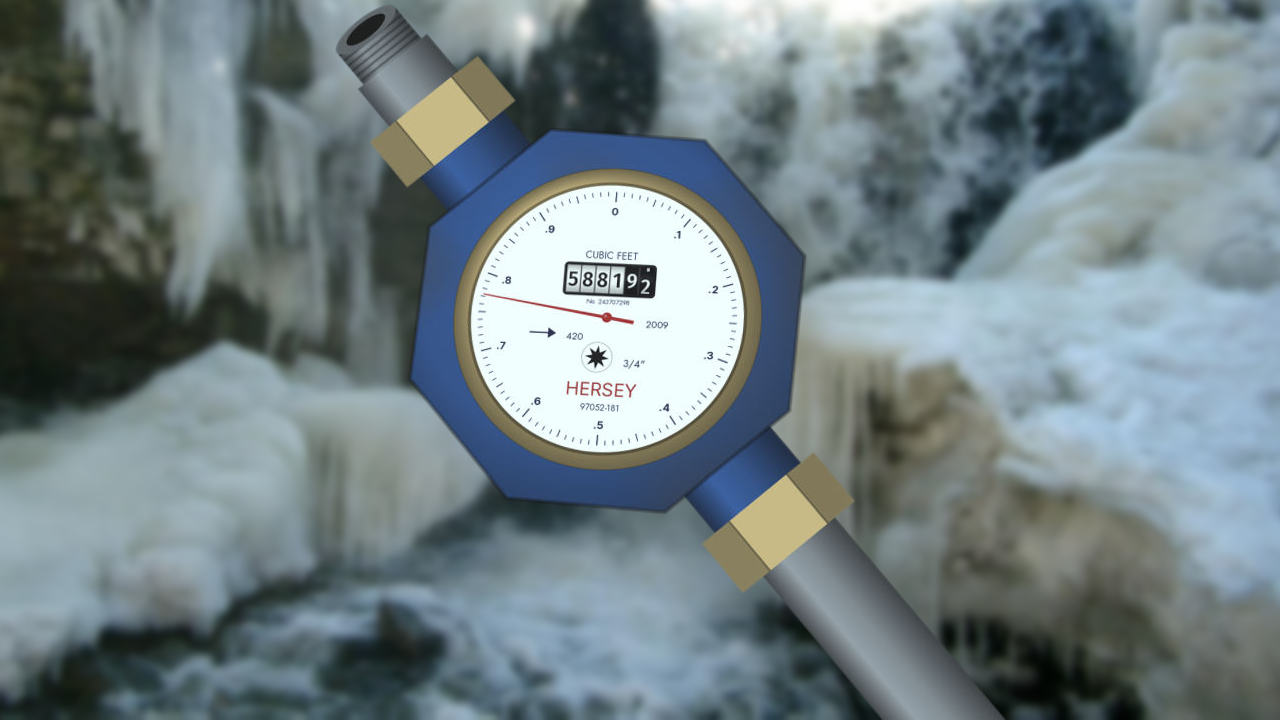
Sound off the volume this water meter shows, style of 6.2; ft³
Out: 588191.77; ft³
